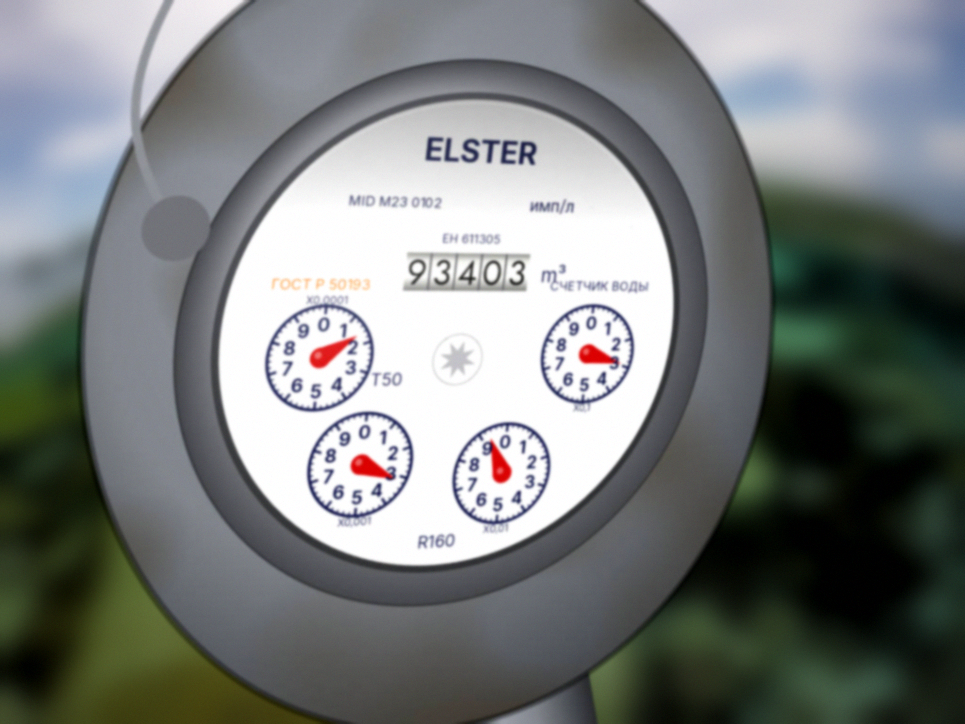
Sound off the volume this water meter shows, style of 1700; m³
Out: 93403.2931; m³
